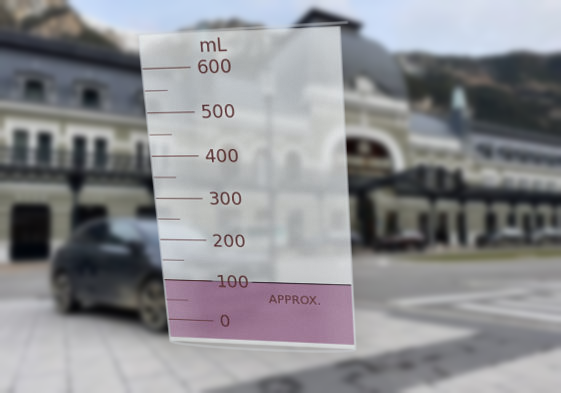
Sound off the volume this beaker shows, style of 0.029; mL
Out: 100; mL
